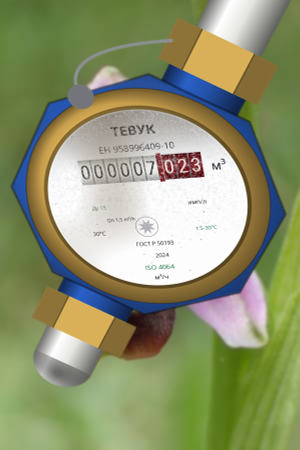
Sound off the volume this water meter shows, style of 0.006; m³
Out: 7.023; m³
